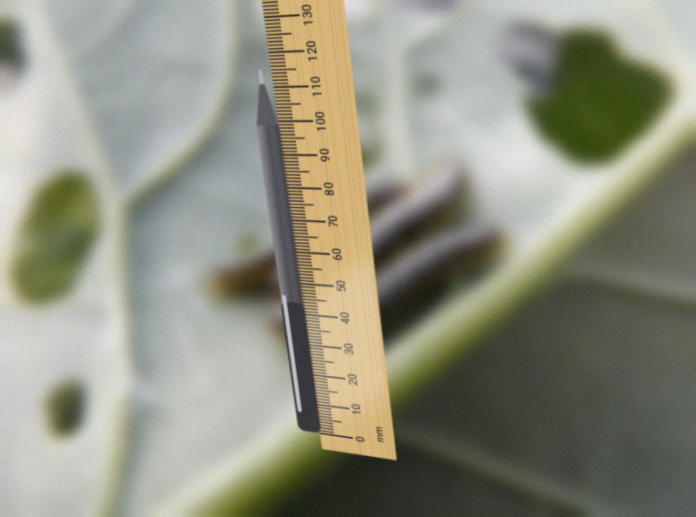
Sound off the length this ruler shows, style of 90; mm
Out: 115; mm
